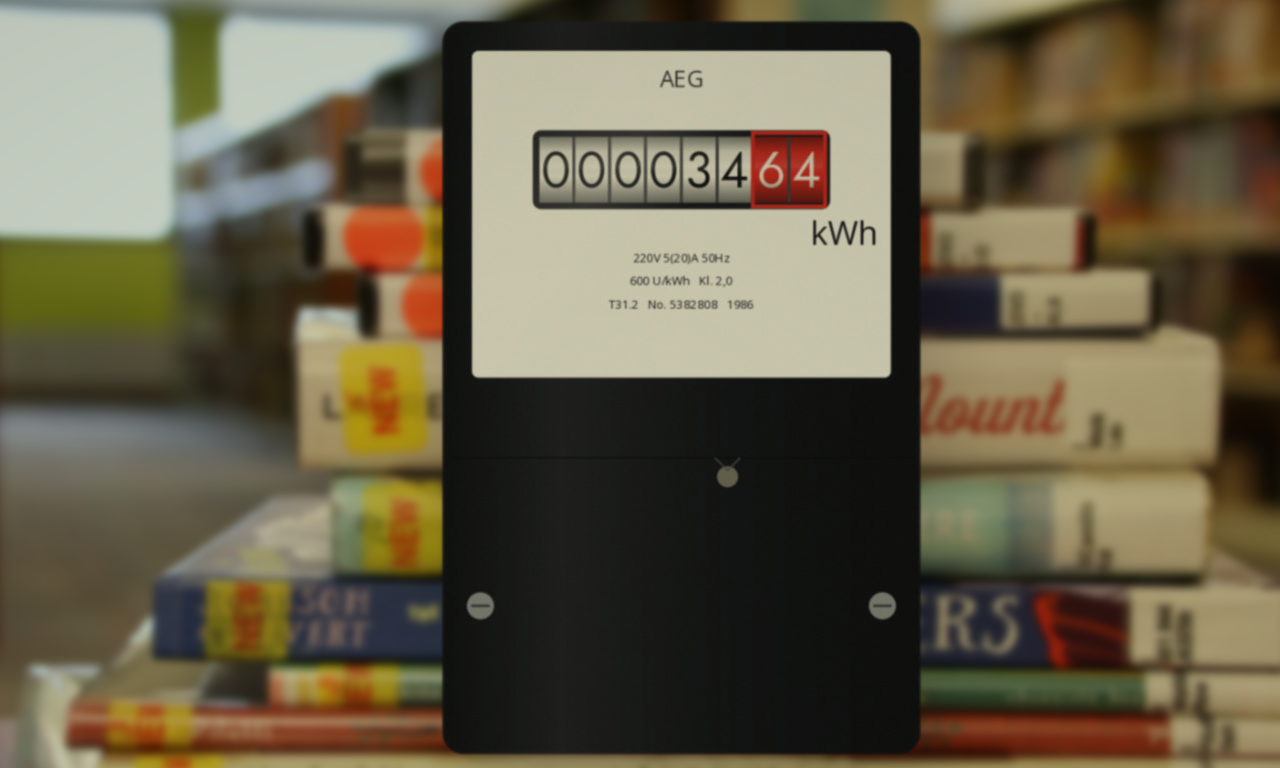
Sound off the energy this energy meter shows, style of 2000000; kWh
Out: 34.64; kWh
